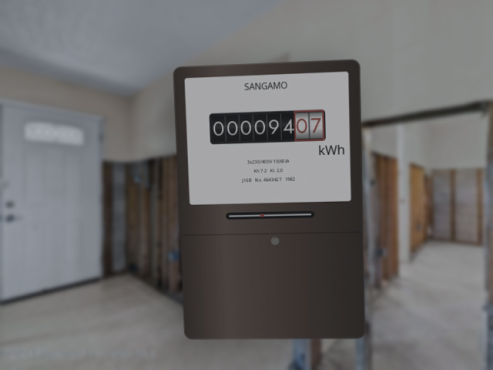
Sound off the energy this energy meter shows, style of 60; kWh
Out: 94.07; kWh
